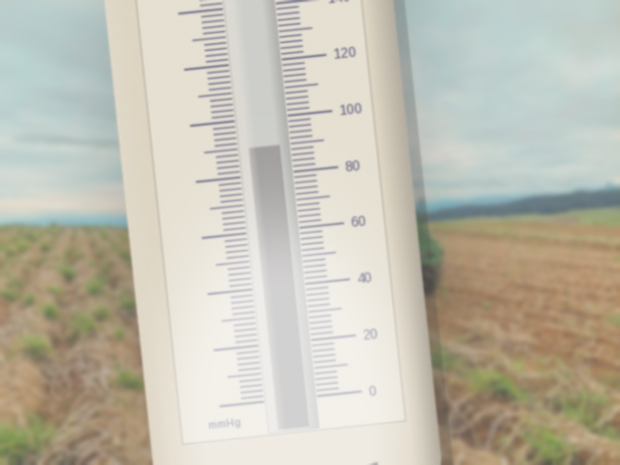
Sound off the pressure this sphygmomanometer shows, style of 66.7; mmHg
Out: 90; mmHg
